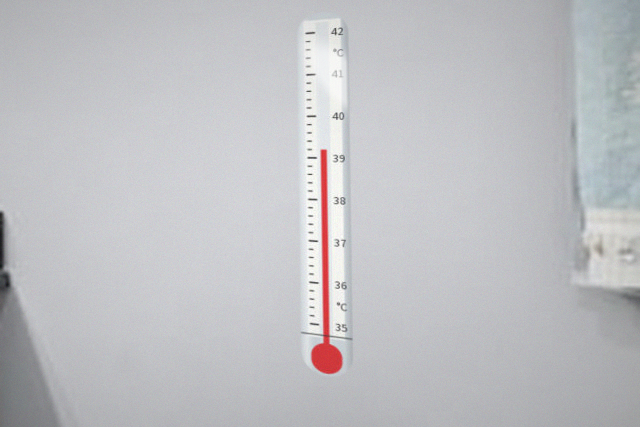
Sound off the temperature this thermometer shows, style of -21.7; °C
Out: 39.2; °C
